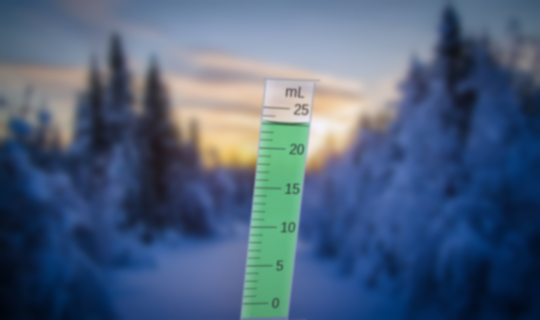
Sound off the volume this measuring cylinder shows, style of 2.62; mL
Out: 23; mL
